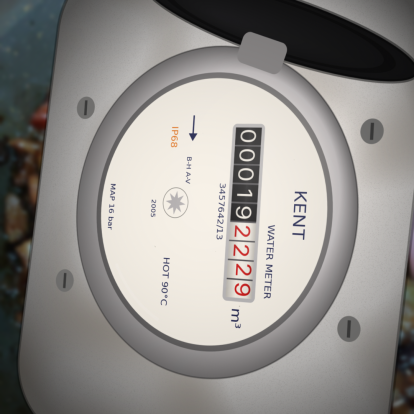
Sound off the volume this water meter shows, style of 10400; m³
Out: 19.2229; m³
